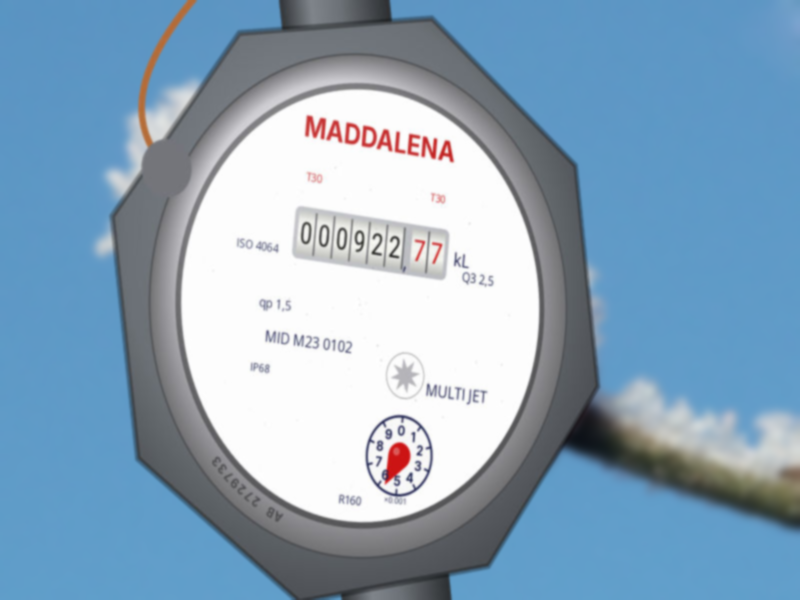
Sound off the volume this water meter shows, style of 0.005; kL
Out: 922.775; kL
